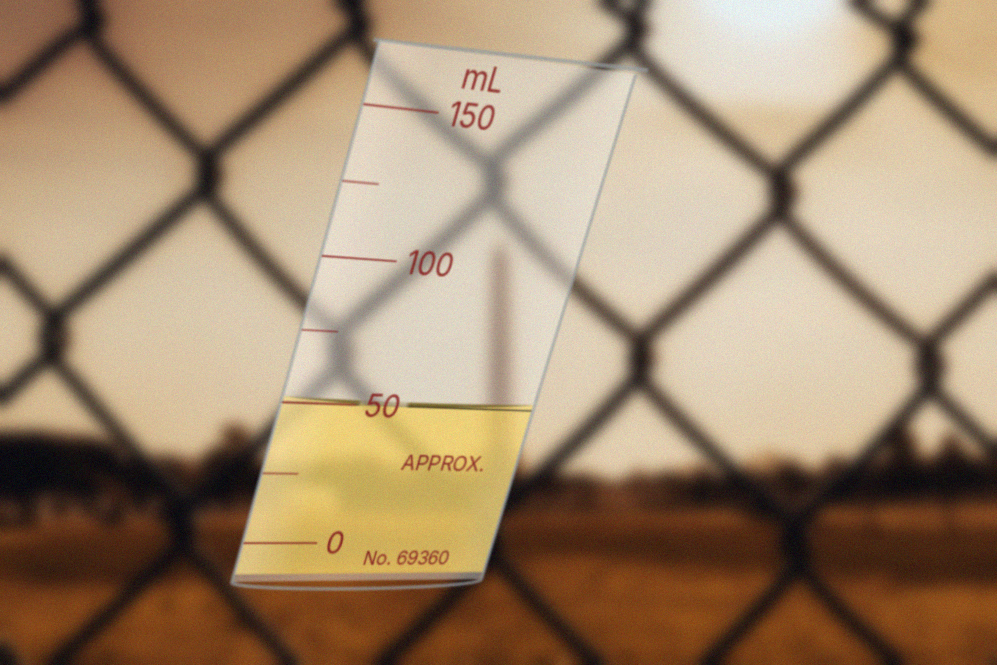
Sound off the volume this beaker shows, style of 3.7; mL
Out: 50; mL
